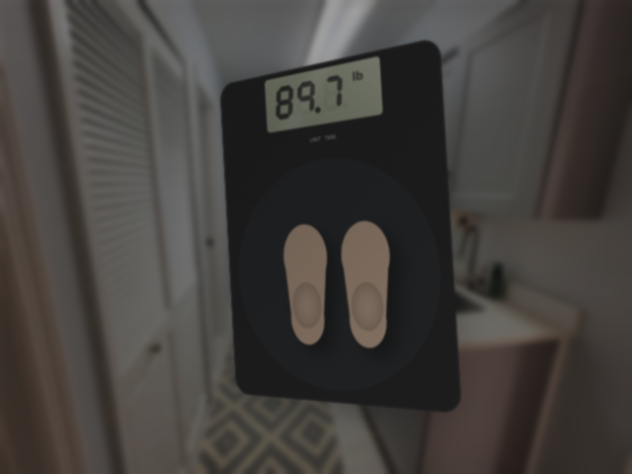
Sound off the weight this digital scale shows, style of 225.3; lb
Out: 89.7; lb
